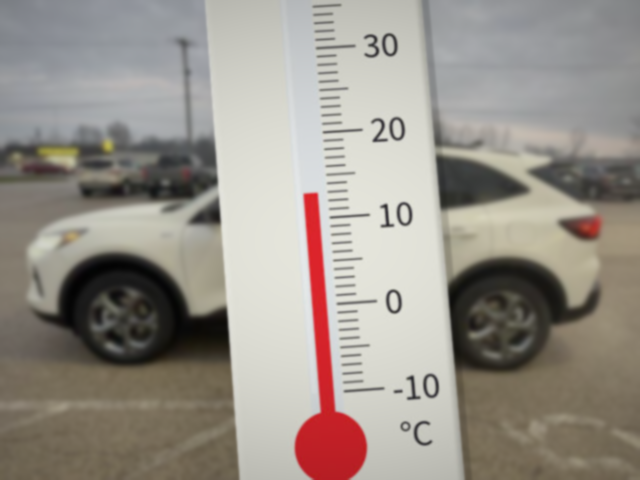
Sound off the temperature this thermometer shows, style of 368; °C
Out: 13; °C
